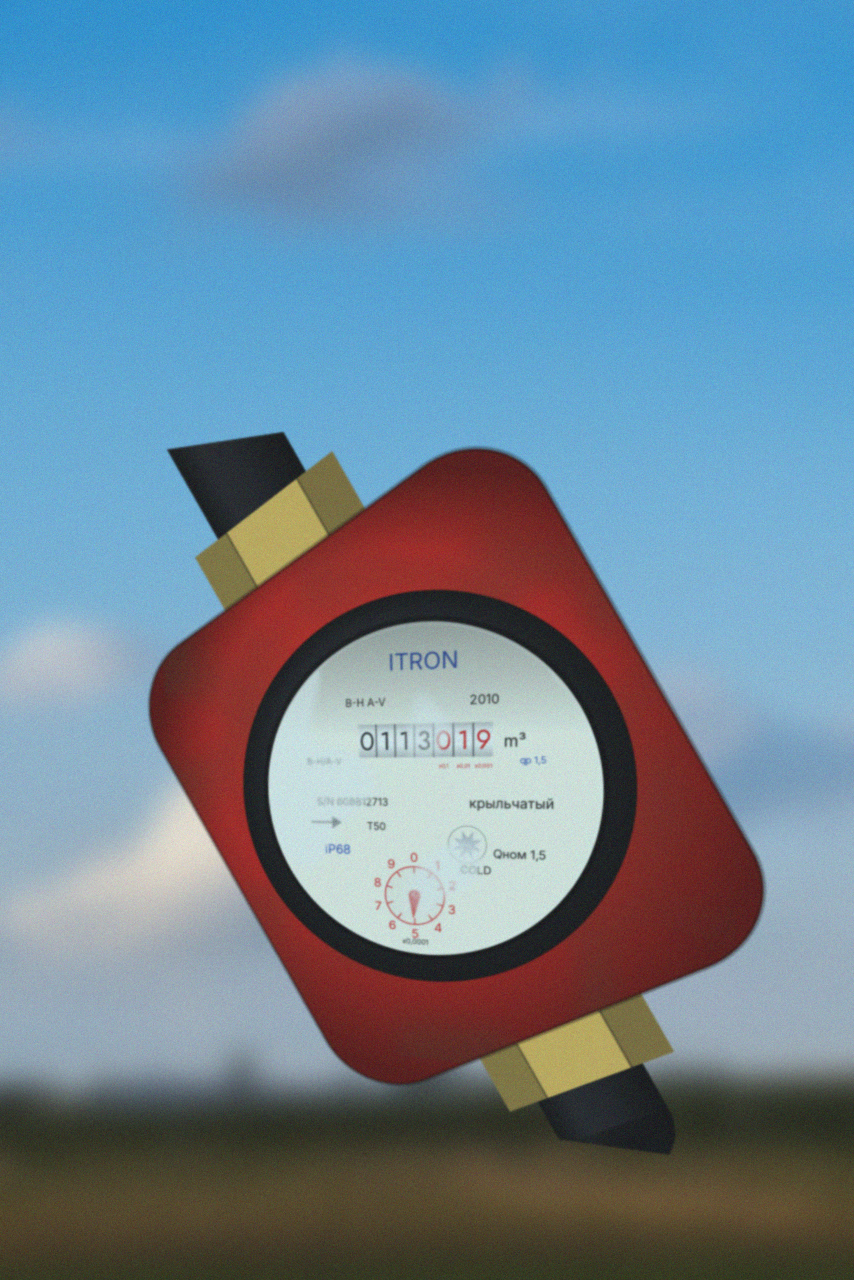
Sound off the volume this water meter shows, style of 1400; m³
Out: 113.0195; m³
